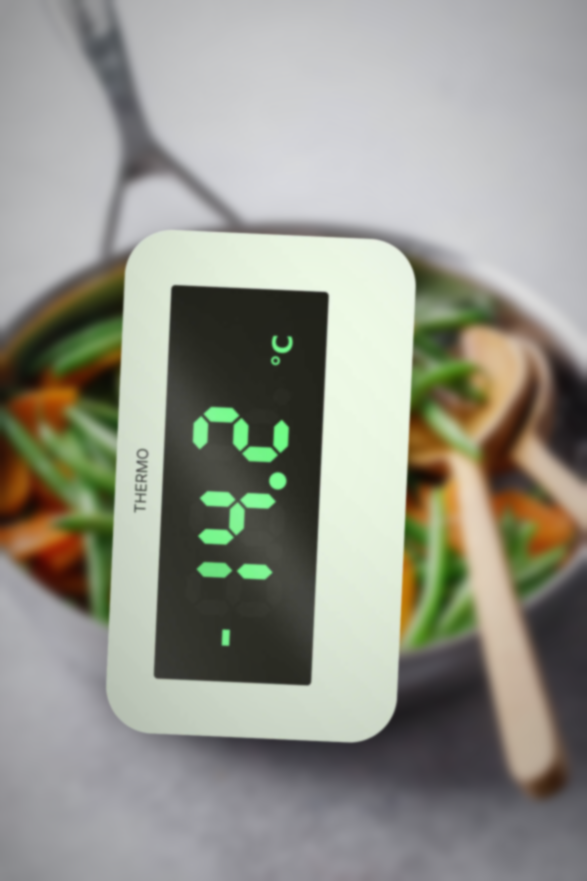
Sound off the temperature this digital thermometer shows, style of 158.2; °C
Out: -14.2; °C
